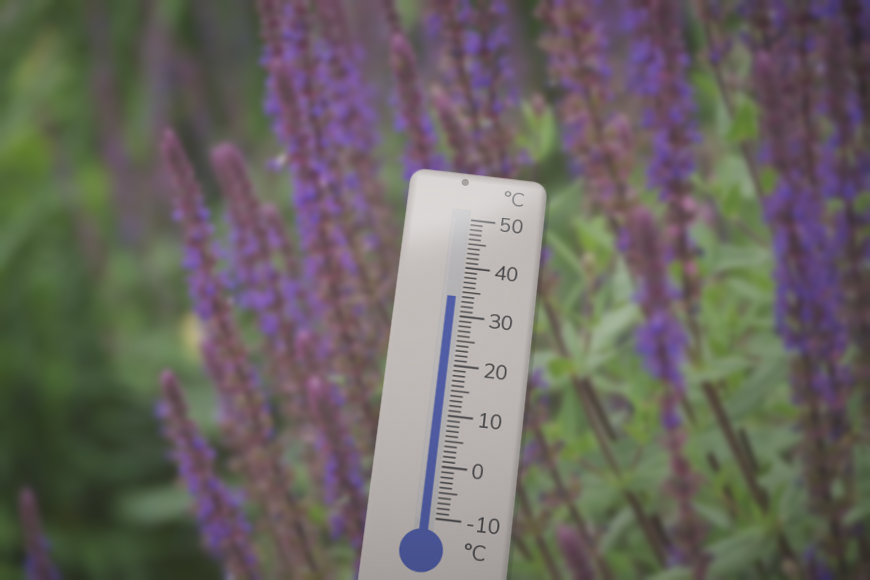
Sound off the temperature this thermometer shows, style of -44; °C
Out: 34; °C
